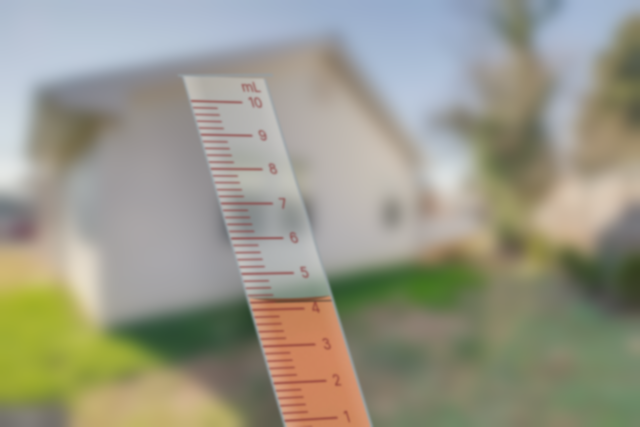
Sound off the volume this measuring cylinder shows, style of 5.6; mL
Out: 4.2; mL
